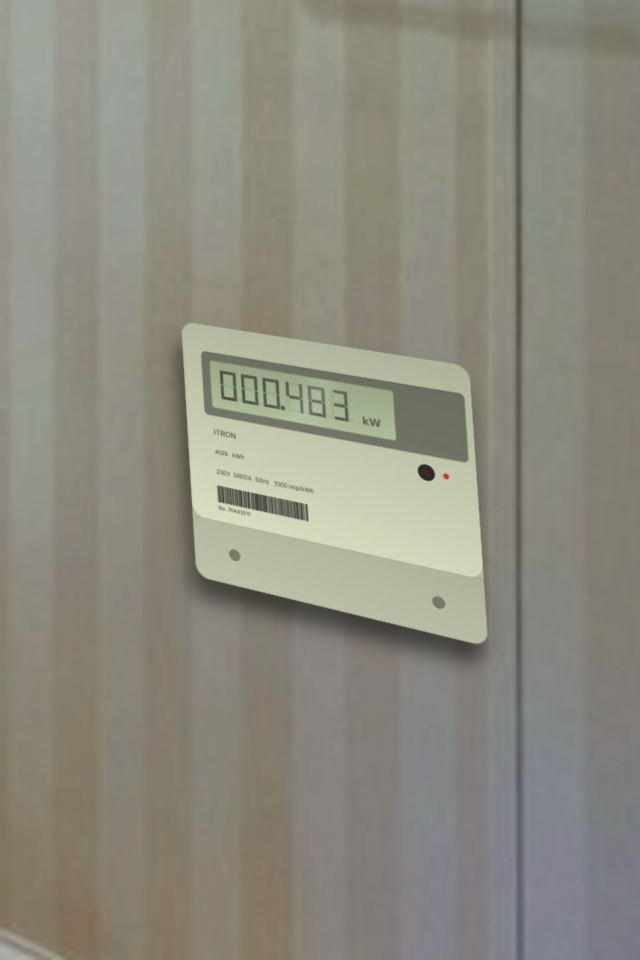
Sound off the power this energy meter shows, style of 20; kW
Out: 0.483; kW
